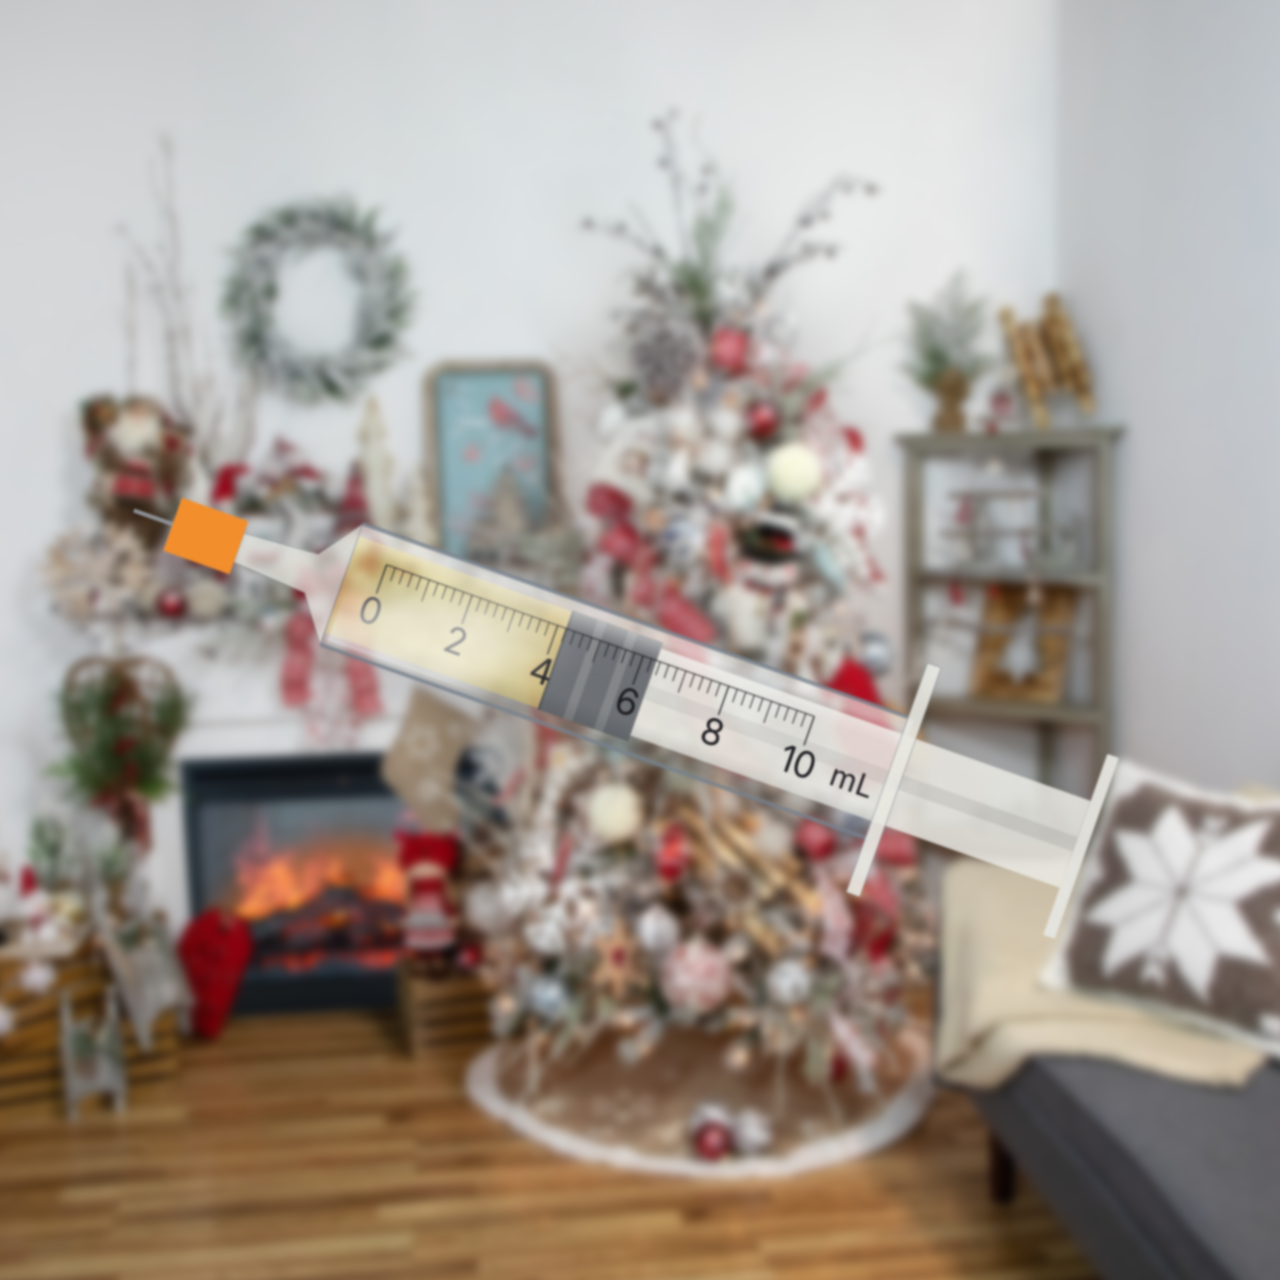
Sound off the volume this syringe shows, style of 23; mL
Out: 4.2; mL
